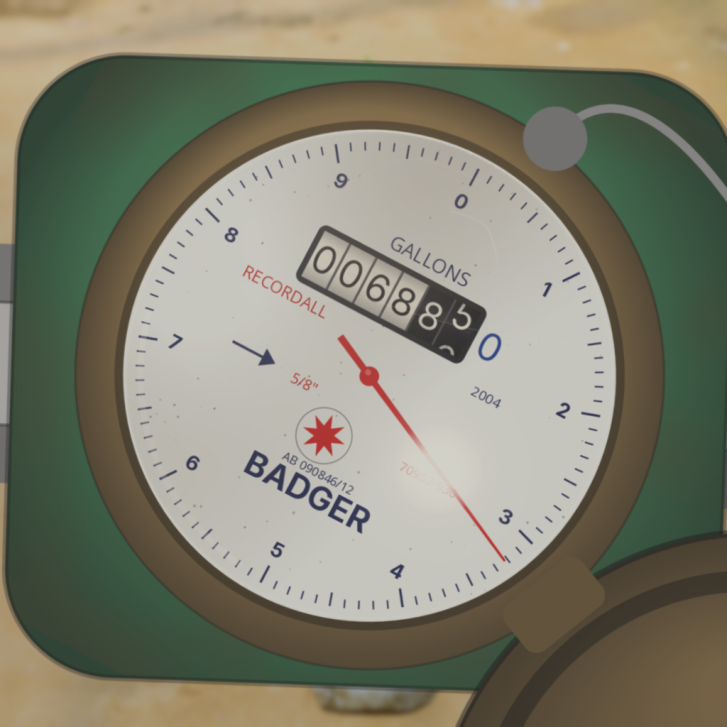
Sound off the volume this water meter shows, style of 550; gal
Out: 68853.2; gal
